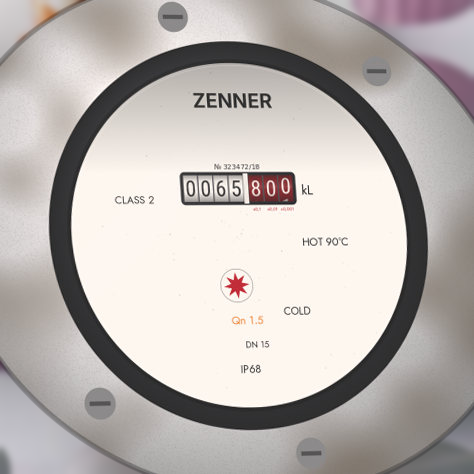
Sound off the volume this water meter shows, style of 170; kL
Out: 65.800; kL
